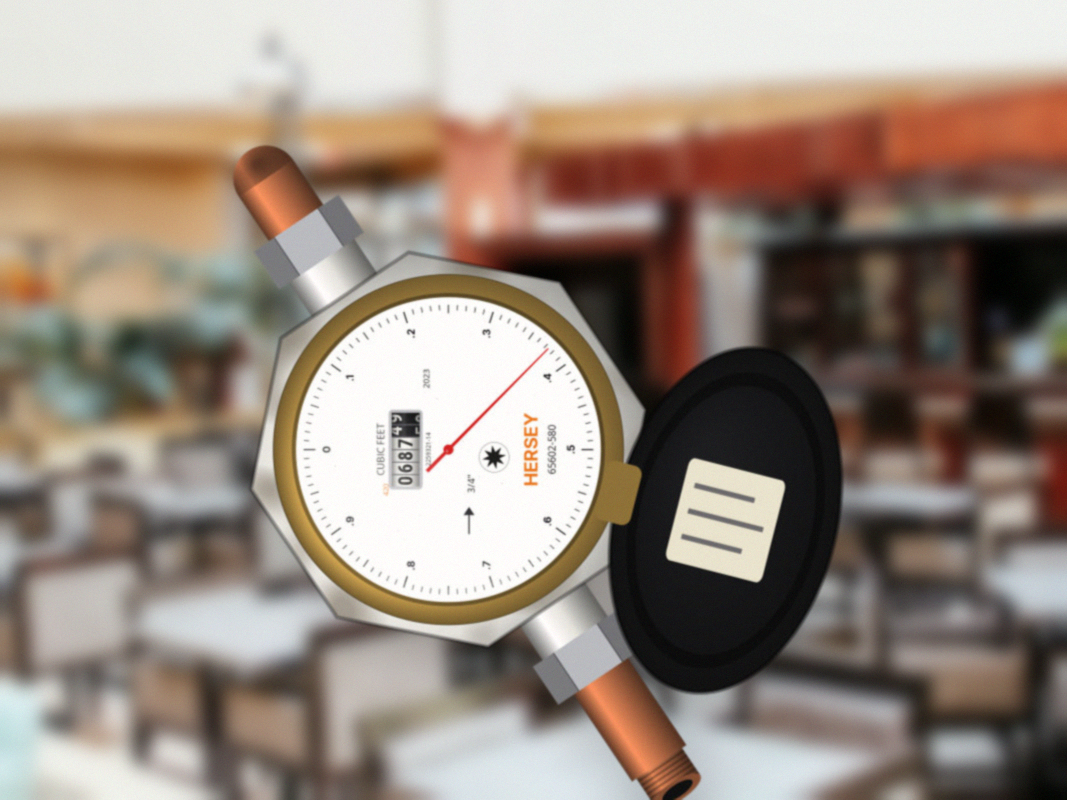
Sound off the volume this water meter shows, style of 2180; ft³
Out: 68749.37; ft³
